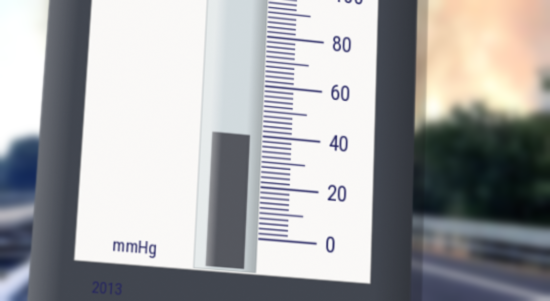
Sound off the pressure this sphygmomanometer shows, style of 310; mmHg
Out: 40; mmHg
